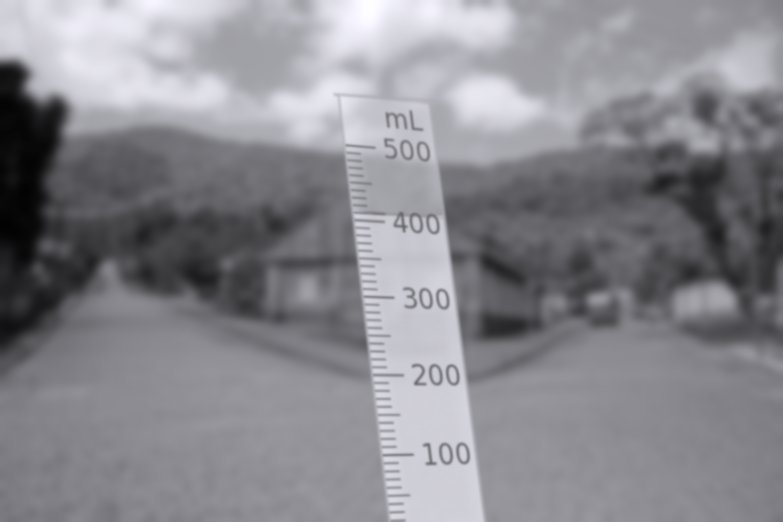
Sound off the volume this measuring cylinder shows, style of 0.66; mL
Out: 410; mL
